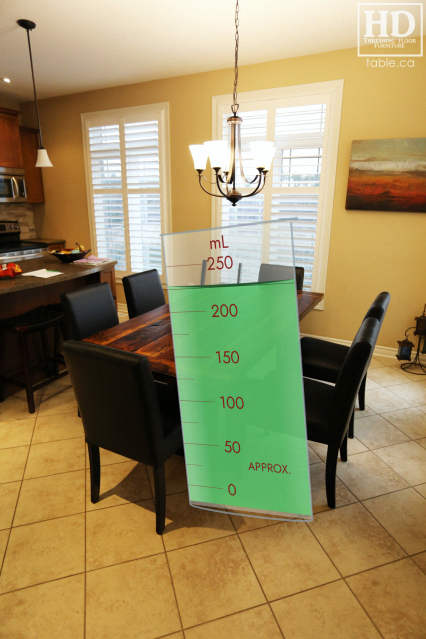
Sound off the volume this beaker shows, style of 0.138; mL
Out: 225; mL
